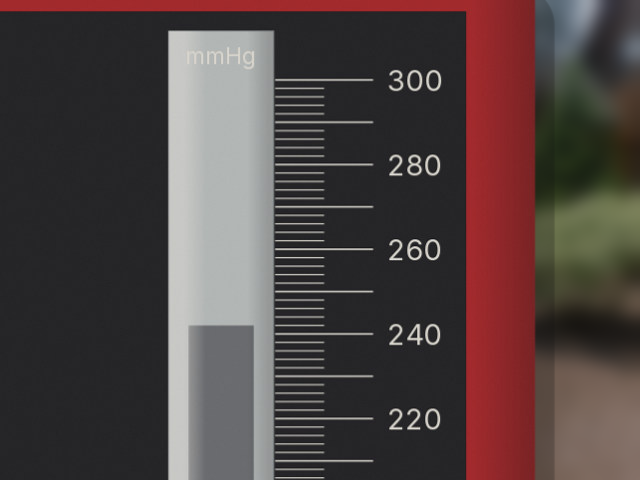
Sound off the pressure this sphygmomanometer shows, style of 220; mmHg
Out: 242; mmHg
